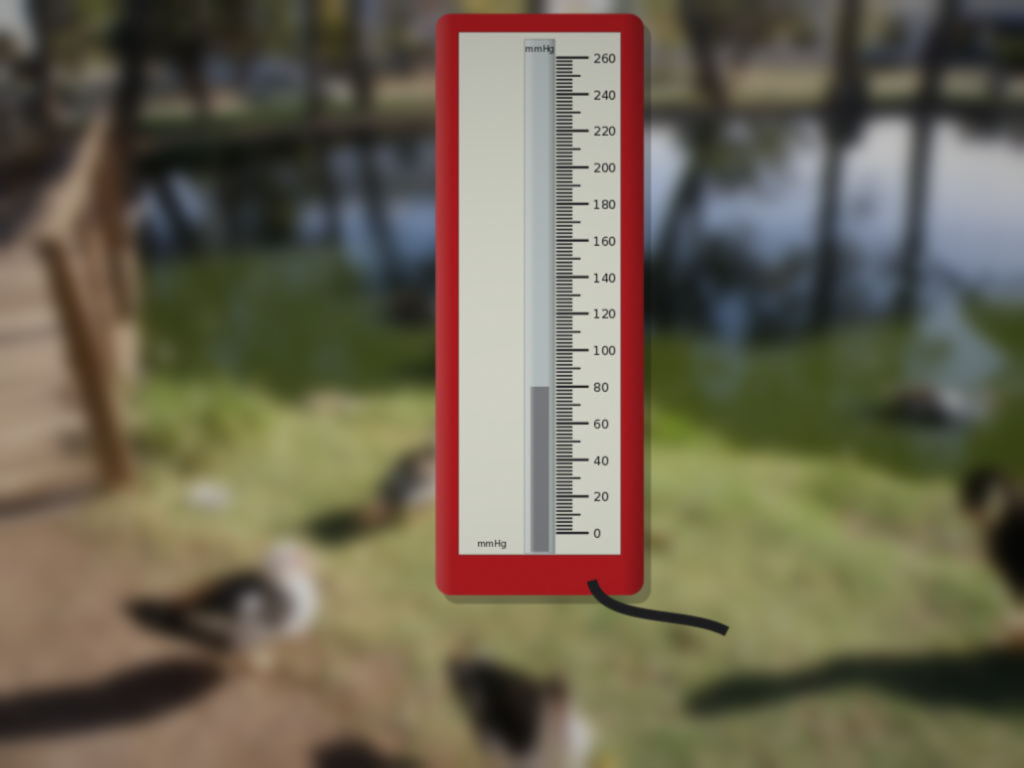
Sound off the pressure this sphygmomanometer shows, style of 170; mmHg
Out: 80; mmHg
